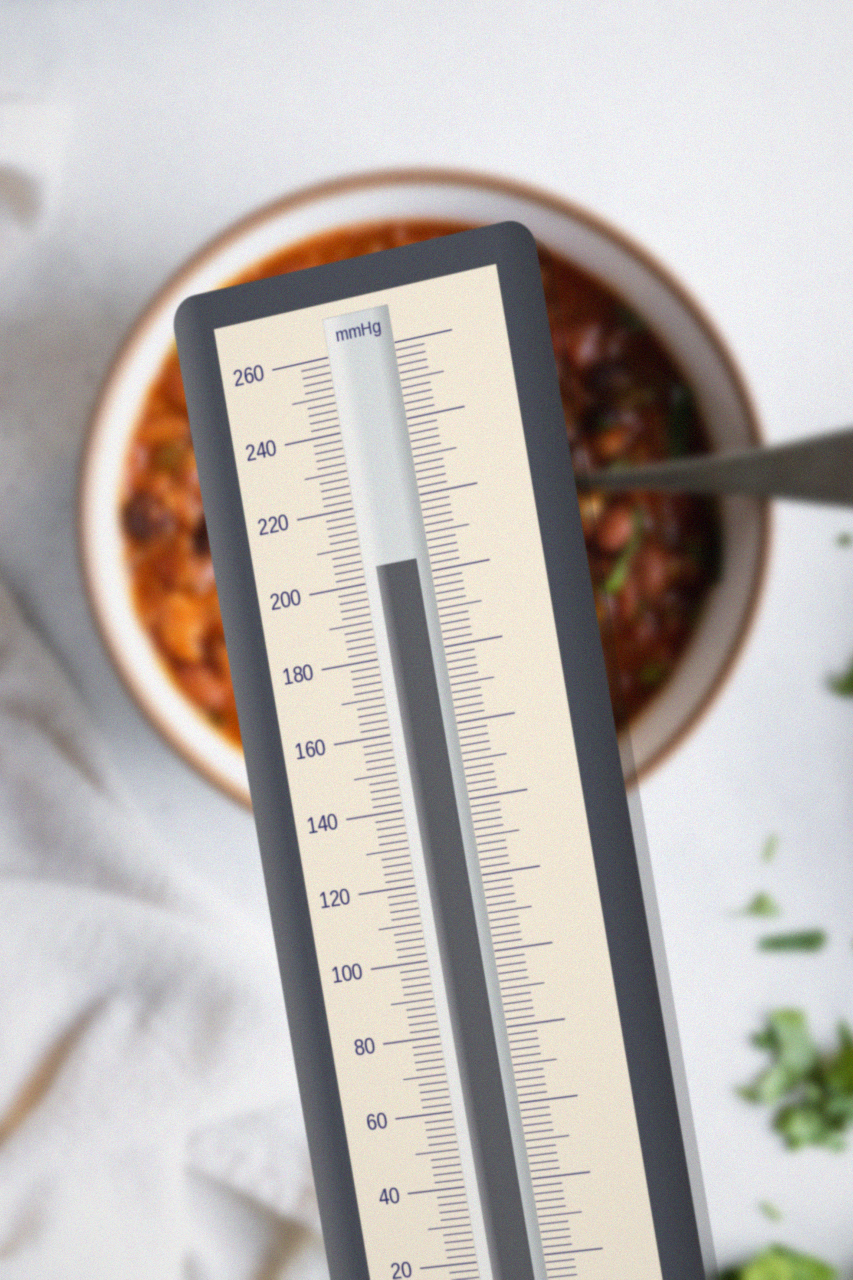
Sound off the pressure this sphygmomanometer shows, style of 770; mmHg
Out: 204; mmHg
